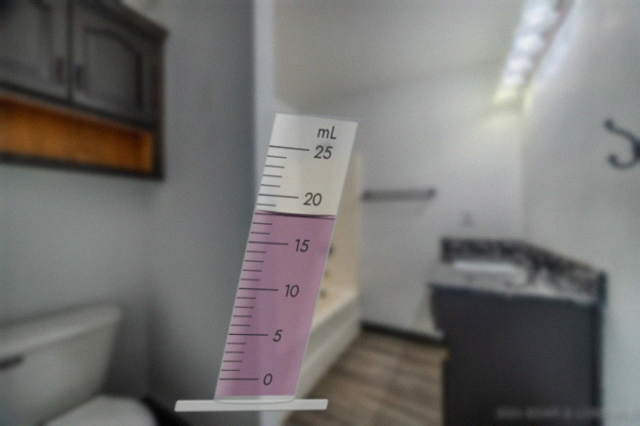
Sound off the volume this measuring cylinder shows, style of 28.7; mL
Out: 18; mL
